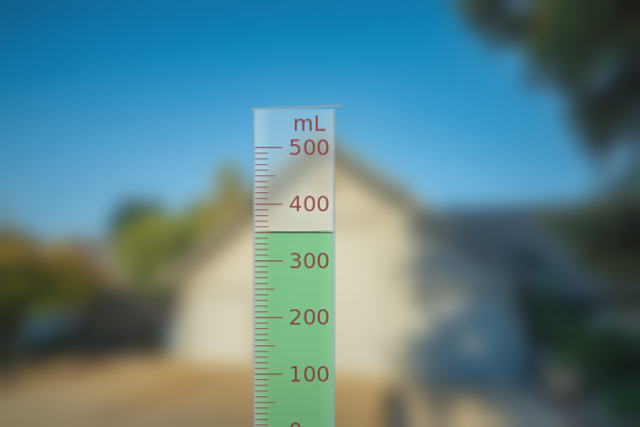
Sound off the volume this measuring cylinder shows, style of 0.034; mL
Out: 350; mL
